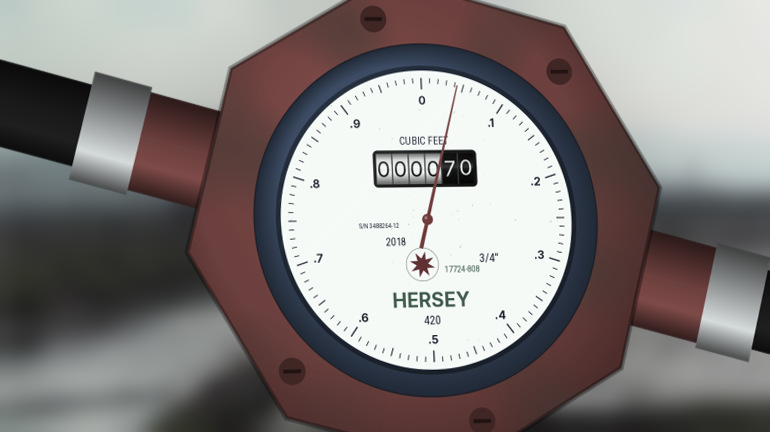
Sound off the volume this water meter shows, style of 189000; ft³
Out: 70.04; ft³
